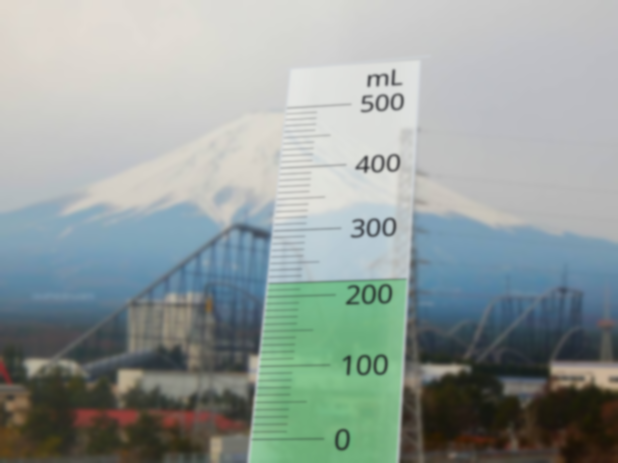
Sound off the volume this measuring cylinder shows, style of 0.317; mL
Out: 220; mL
